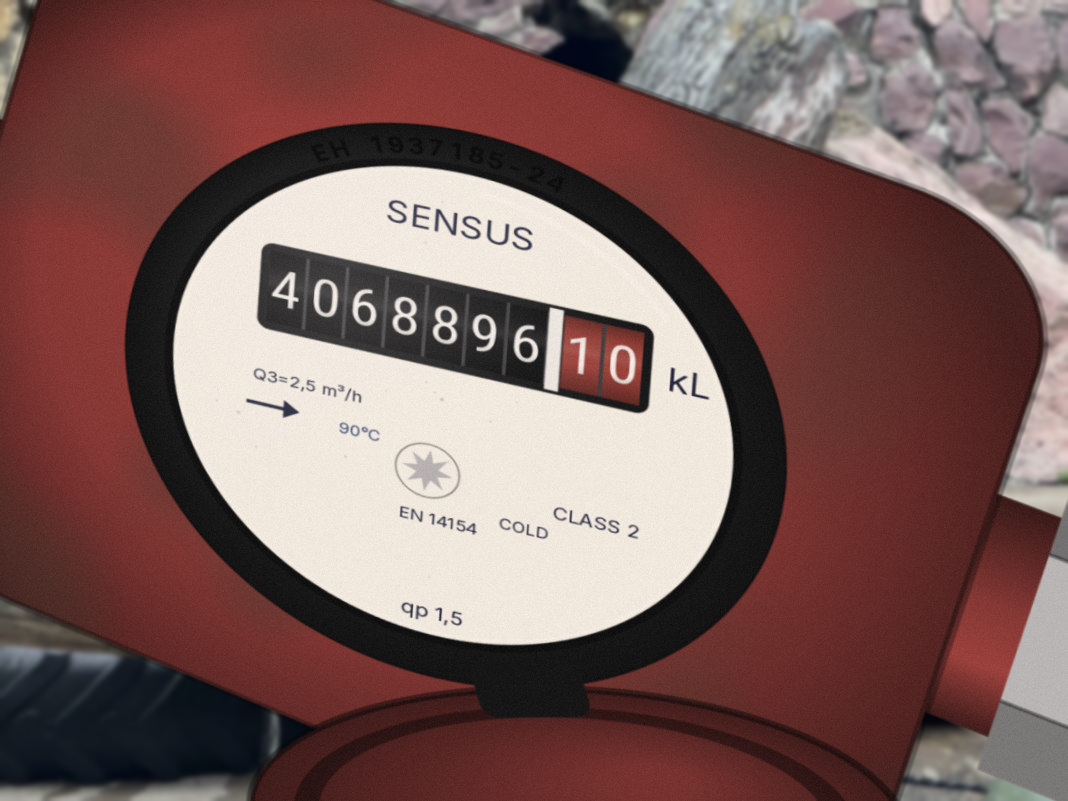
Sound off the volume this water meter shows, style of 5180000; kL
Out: 4068896.10; kL
